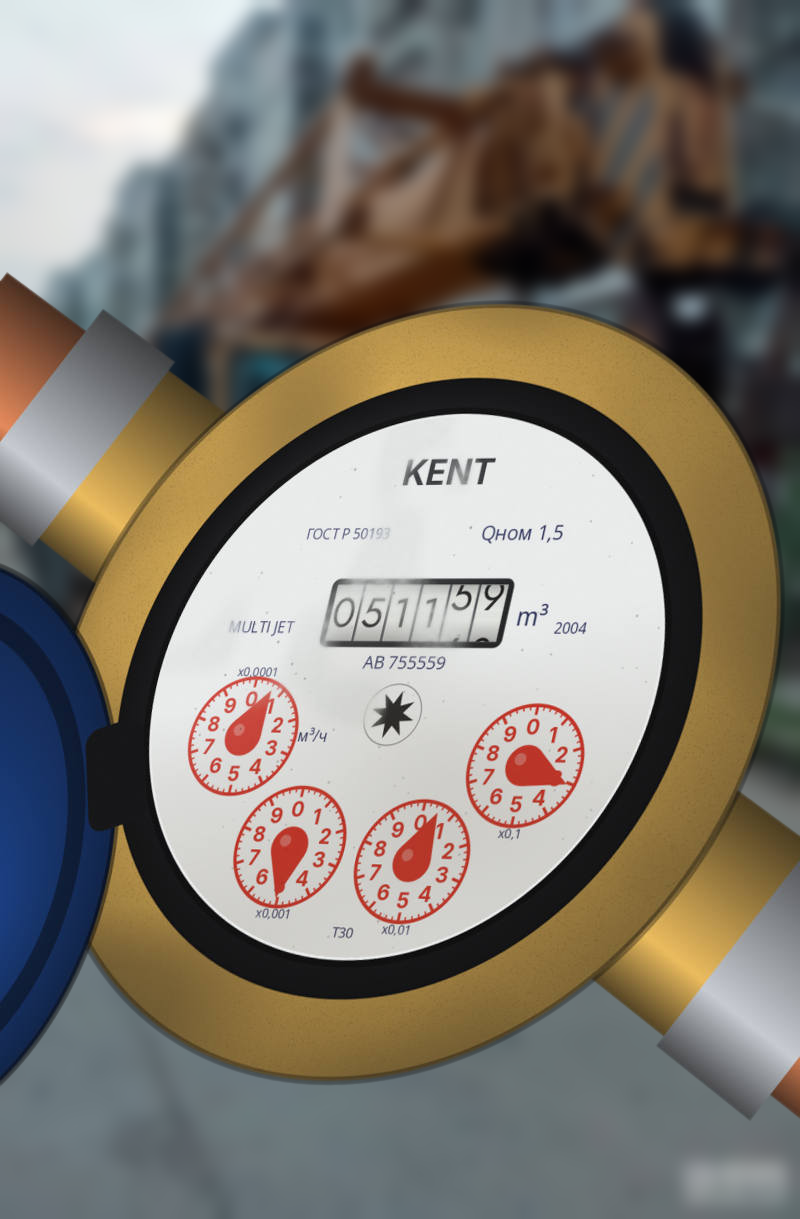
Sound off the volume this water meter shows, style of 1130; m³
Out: 51159.3050; m³
